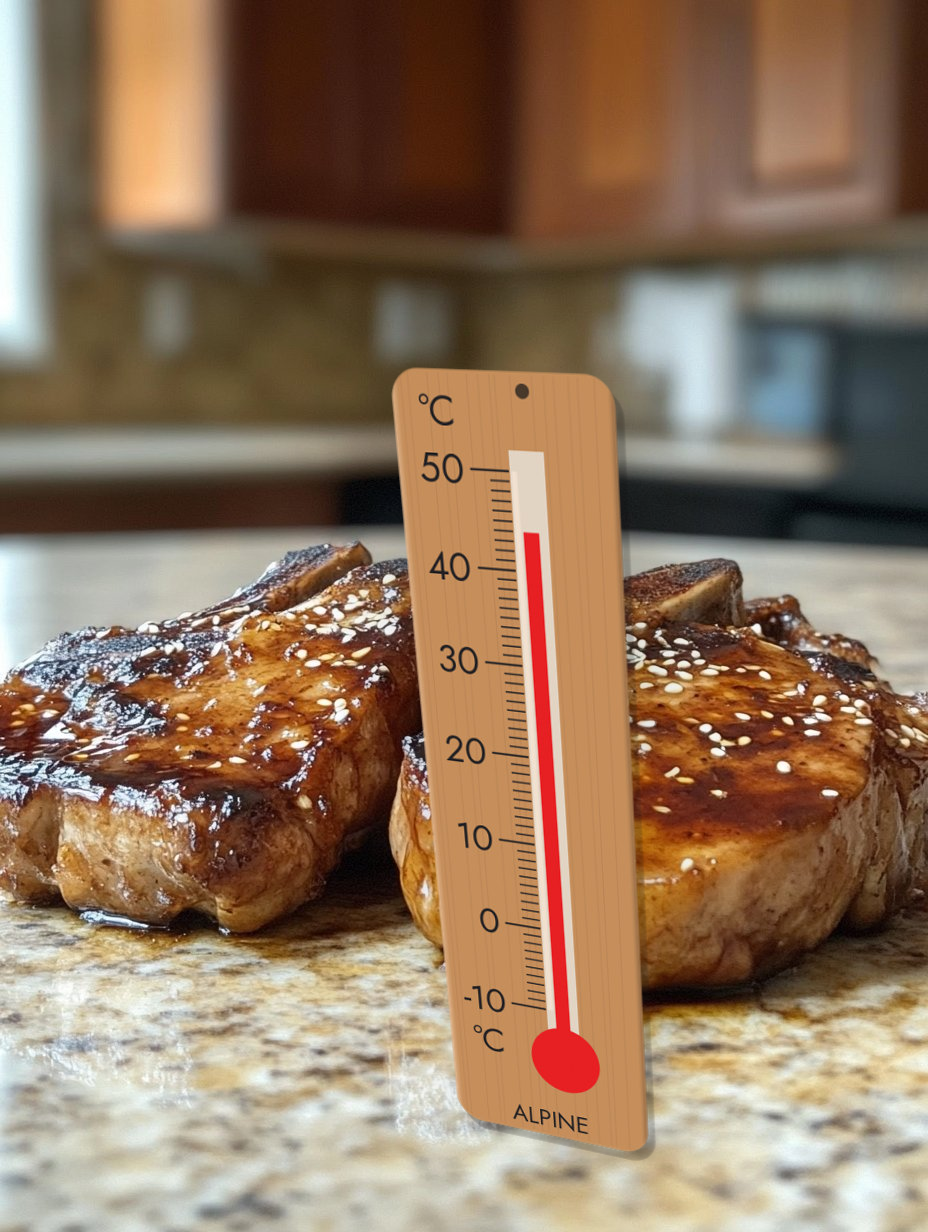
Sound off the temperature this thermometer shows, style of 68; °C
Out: 44; °C
